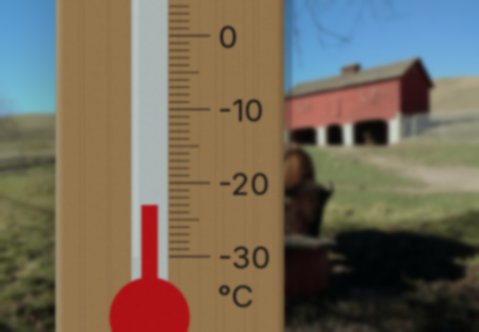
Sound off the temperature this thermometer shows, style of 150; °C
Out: -23; °C
